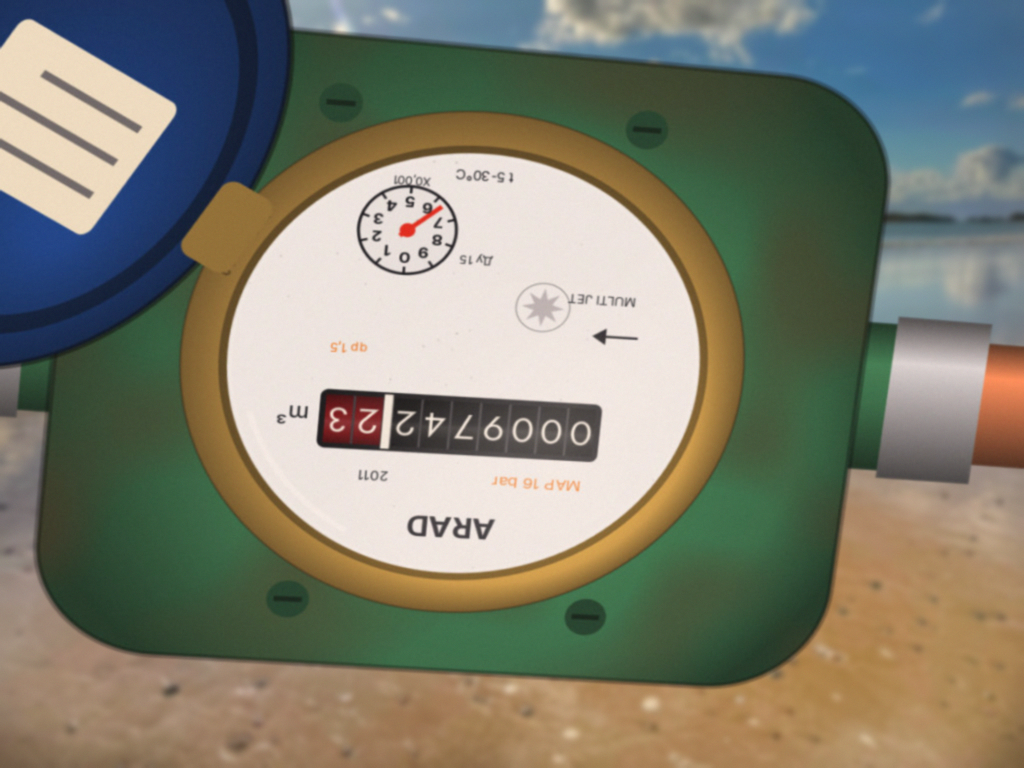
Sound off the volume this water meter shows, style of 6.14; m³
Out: 9742.236; m³
